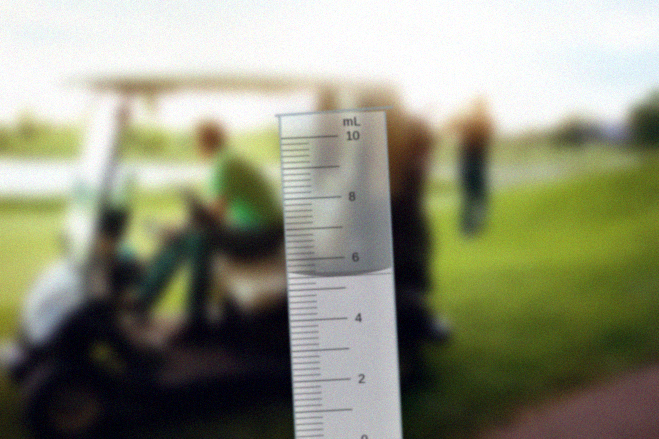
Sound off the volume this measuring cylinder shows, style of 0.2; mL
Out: 5.4; mL
